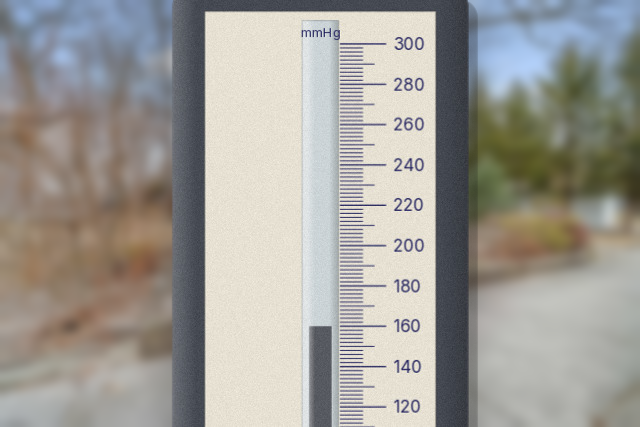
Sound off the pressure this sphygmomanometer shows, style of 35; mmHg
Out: 160; mmHg
